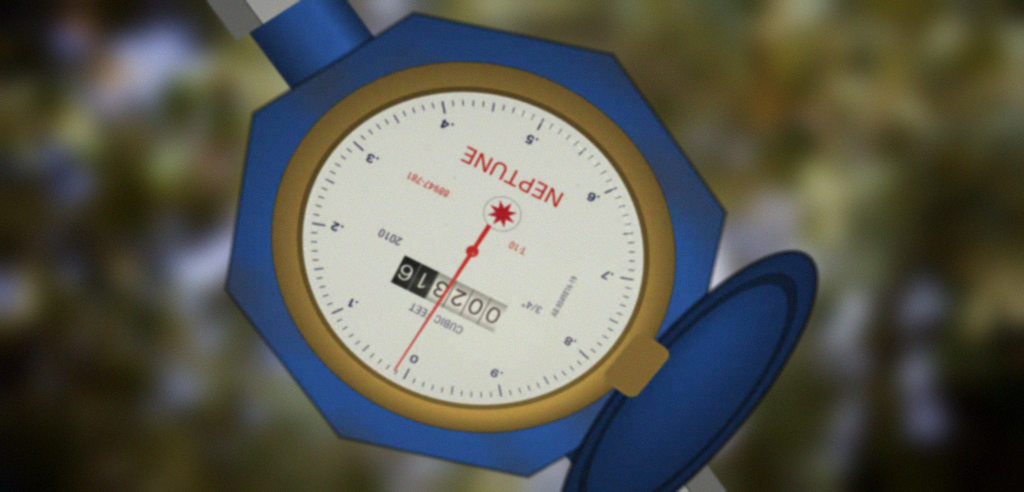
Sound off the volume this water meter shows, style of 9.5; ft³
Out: 2316.01; ft³
